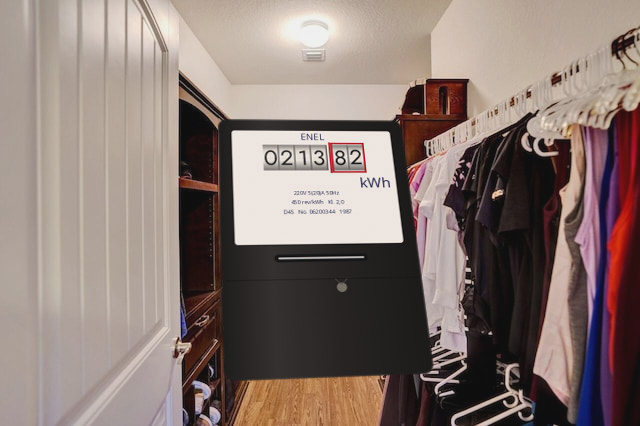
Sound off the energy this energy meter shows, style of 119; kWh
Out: 213.82; kWh
